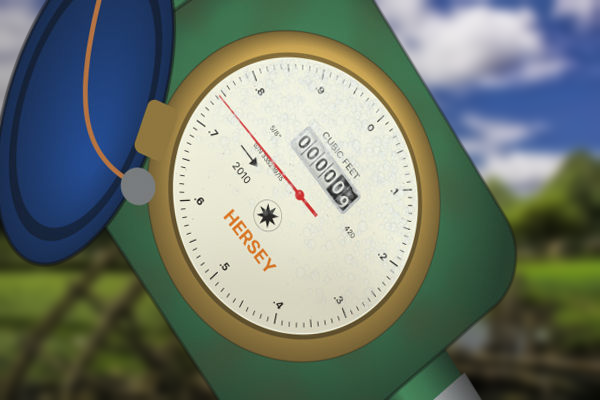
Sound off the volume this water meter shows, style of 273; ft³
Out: 8.74; ft³
